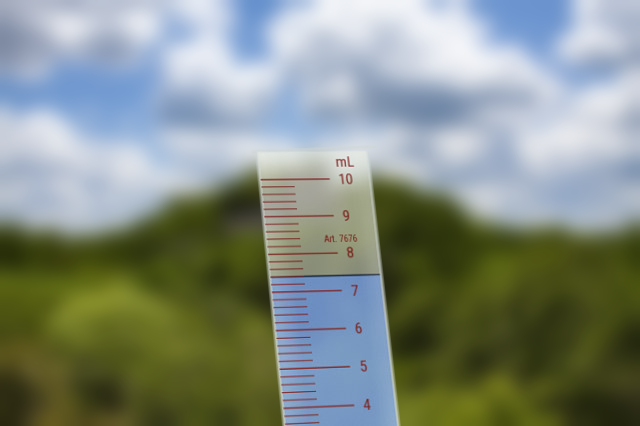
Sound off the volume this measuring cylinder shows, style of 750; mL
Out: 7.4; mL
